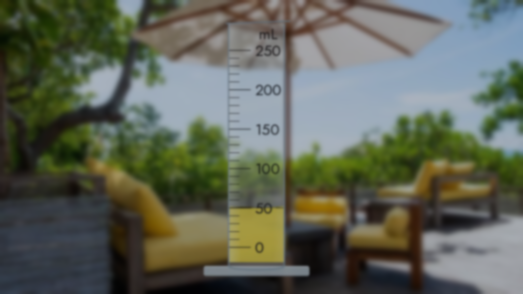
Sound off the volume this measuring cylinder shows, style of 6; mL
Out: 50; mL
